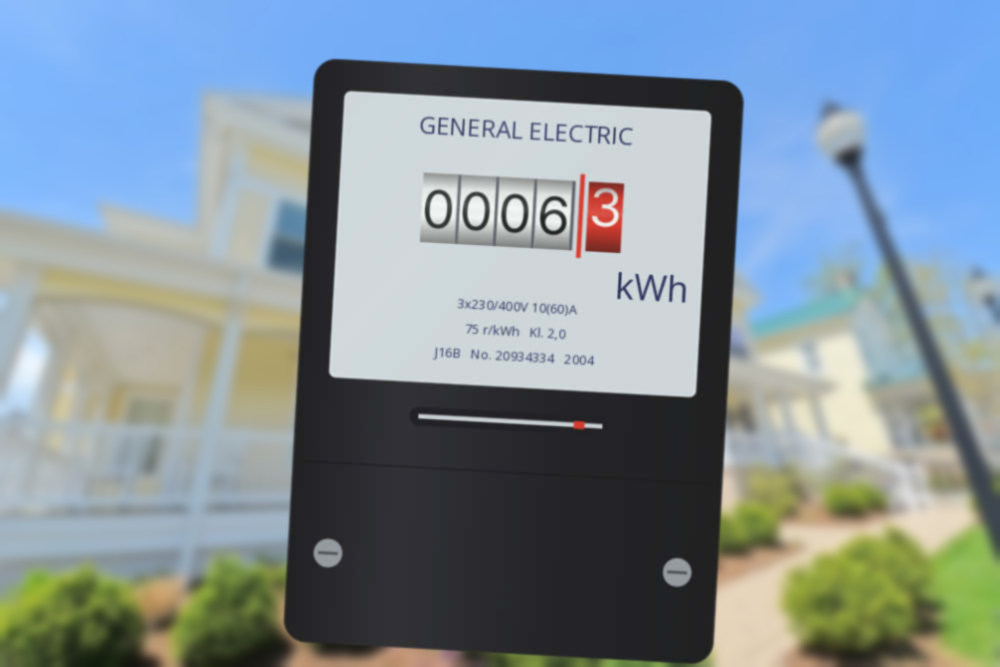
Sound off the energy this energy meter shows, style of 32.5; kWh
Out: 6.3; kWh
